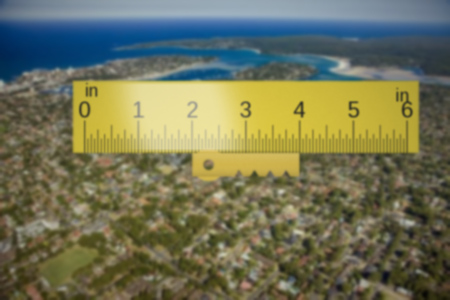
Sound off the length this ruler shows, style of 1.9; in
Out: 2; in
